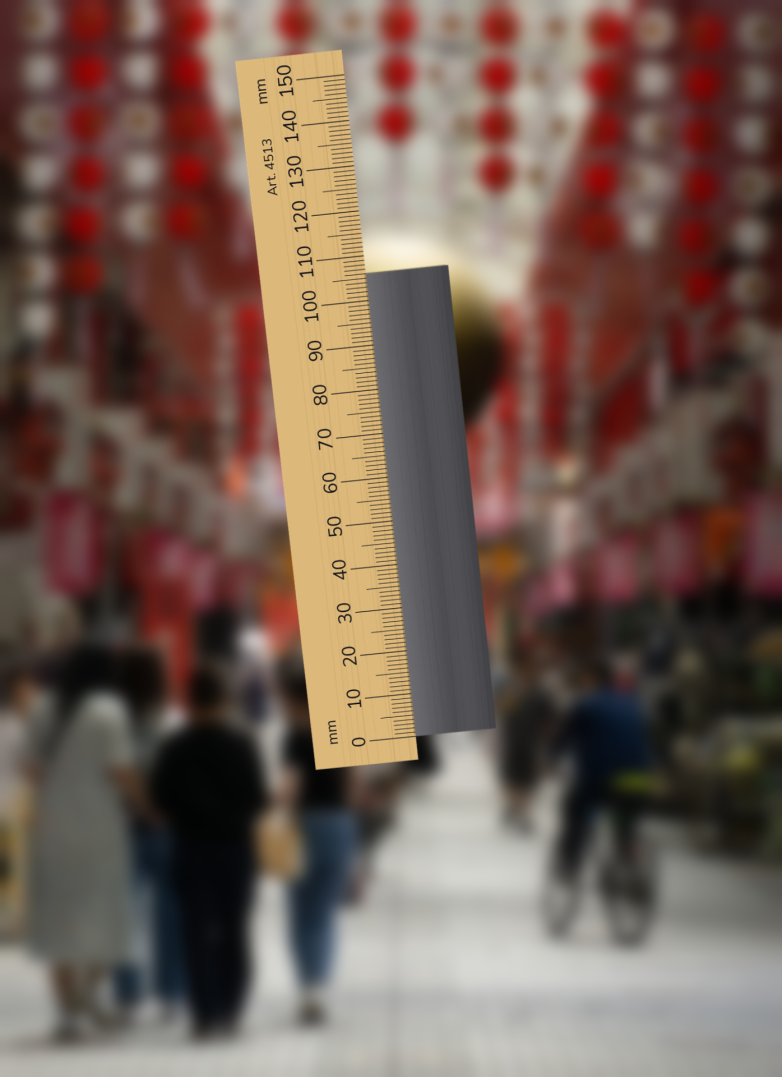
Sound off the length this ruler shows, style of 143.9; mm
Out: 106; mm
